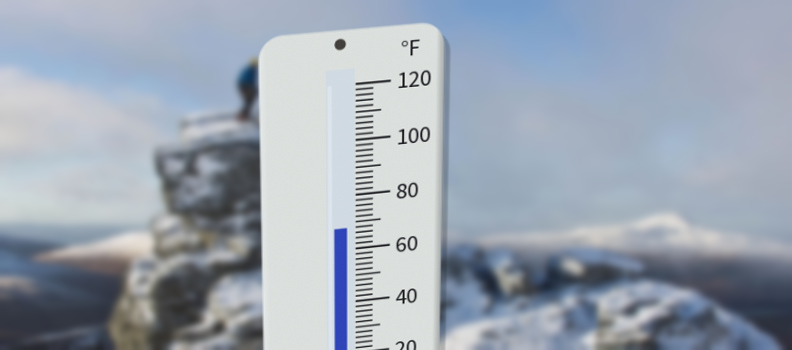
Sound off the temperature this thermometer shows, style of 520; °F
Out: 68; °F
